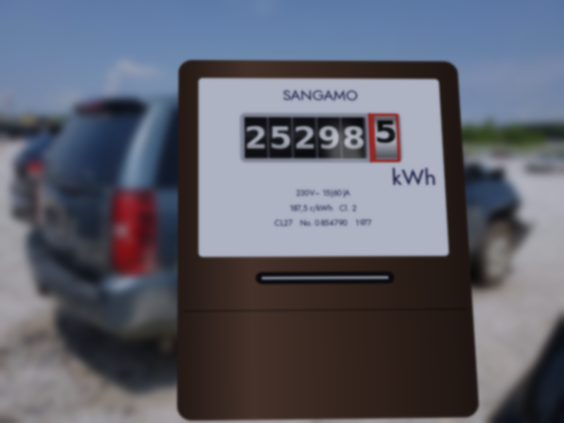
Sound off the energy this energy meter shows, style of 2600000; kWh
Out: 25298.5; kWh
